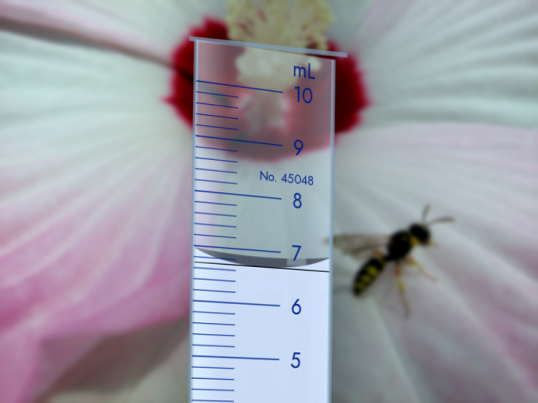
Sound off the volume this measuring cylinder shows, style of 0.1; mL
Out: 6.7; mL
